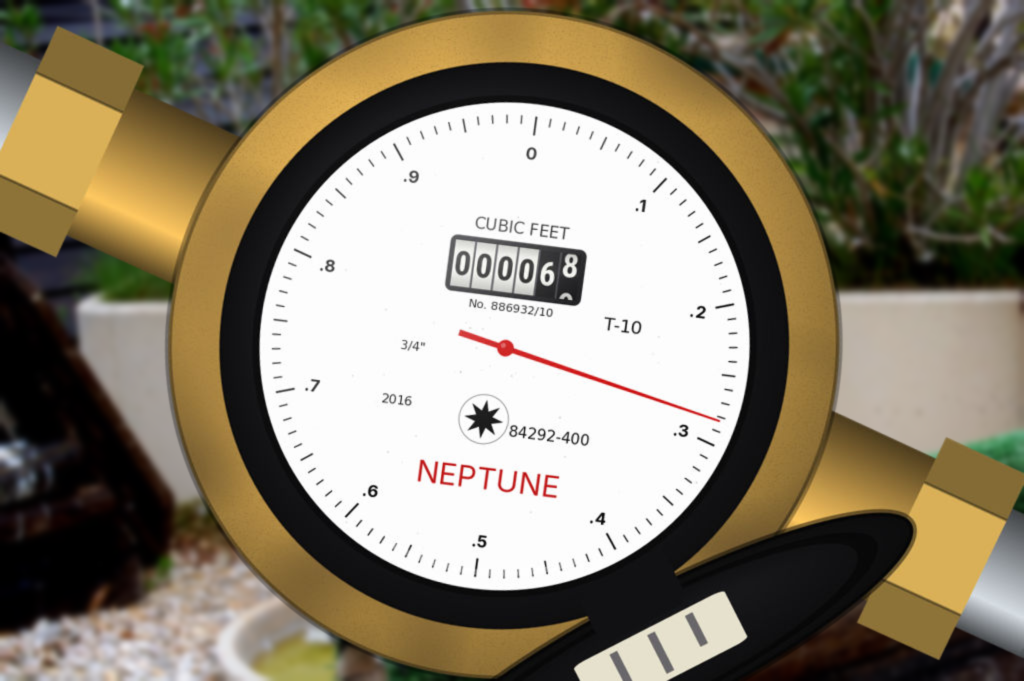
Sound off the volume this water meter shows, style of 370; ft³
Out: 68.28; ft³
